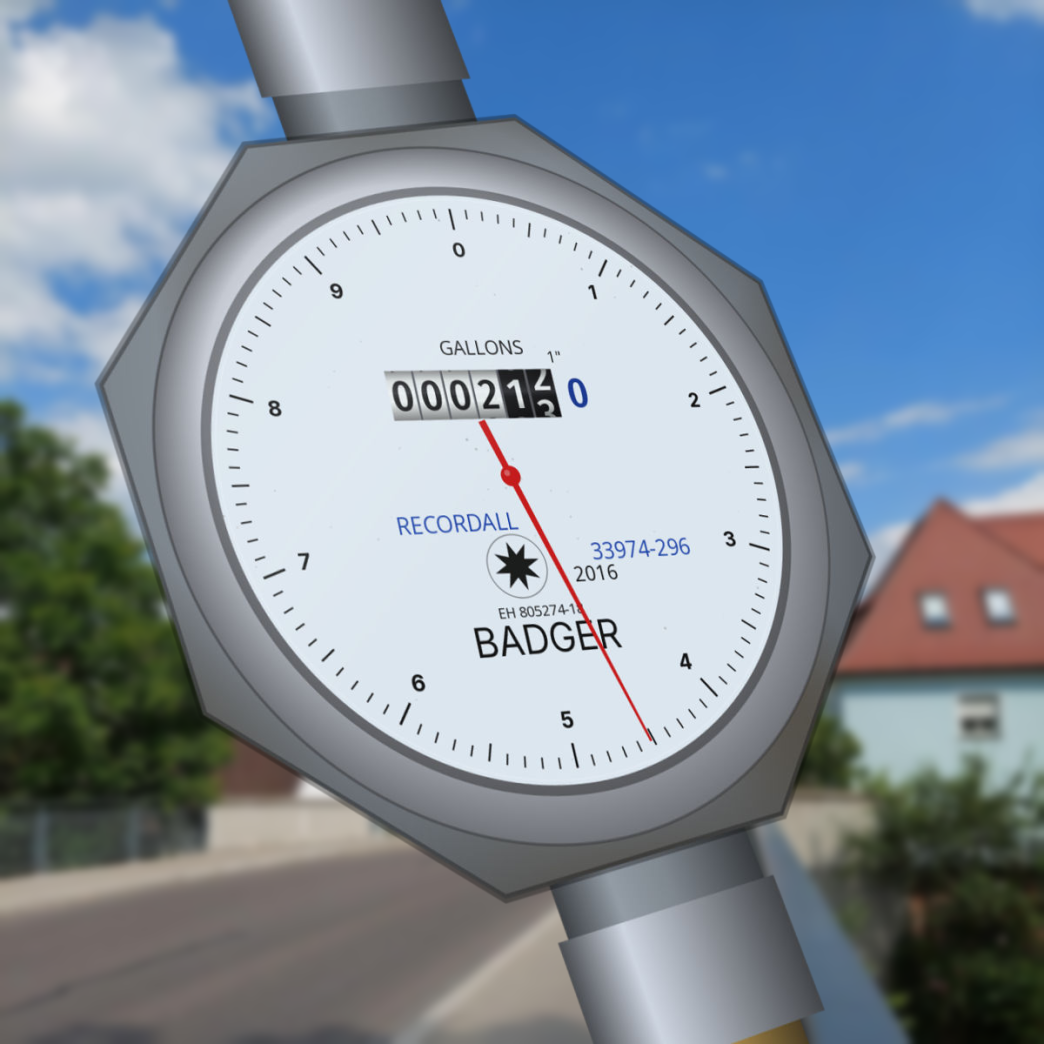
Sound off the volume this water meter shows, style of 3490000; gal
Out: 2124.5; gal
